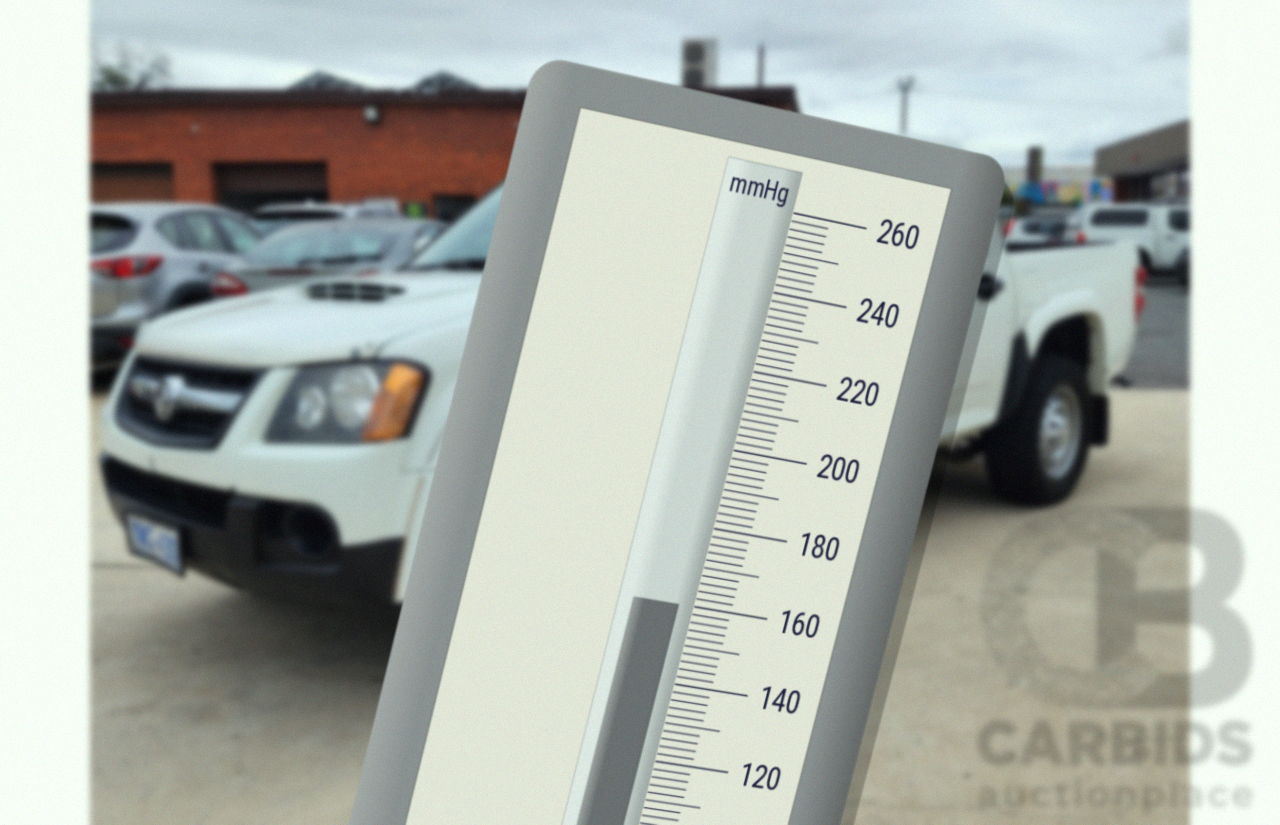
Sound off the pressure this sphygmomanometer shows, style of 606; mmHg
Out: 160; mmHg
